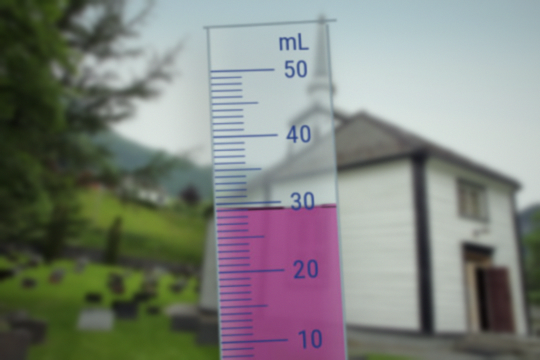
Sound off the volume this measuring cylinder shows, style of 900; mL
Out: 29; mL
